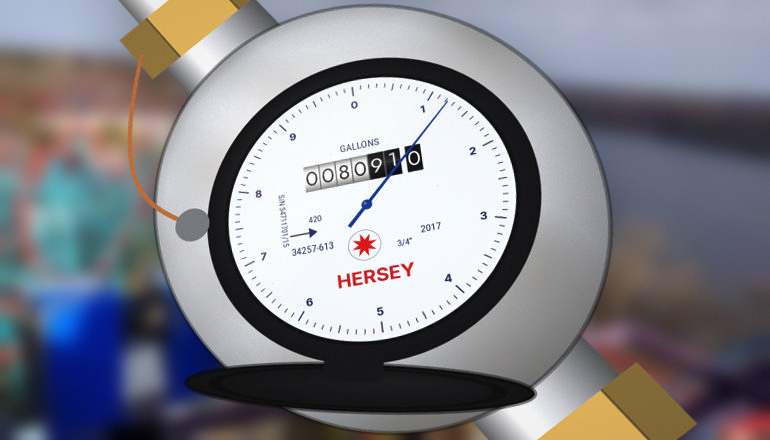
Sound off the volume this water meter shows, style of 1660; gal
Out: 80911.2; gal
